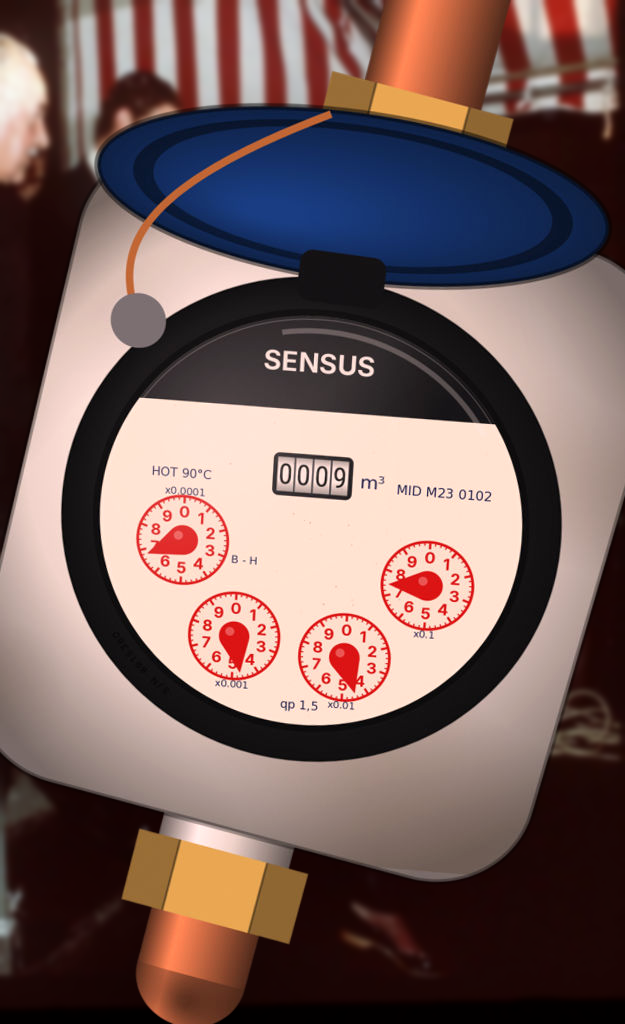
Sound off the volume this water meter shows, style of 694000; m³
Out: 9.7446; m³
